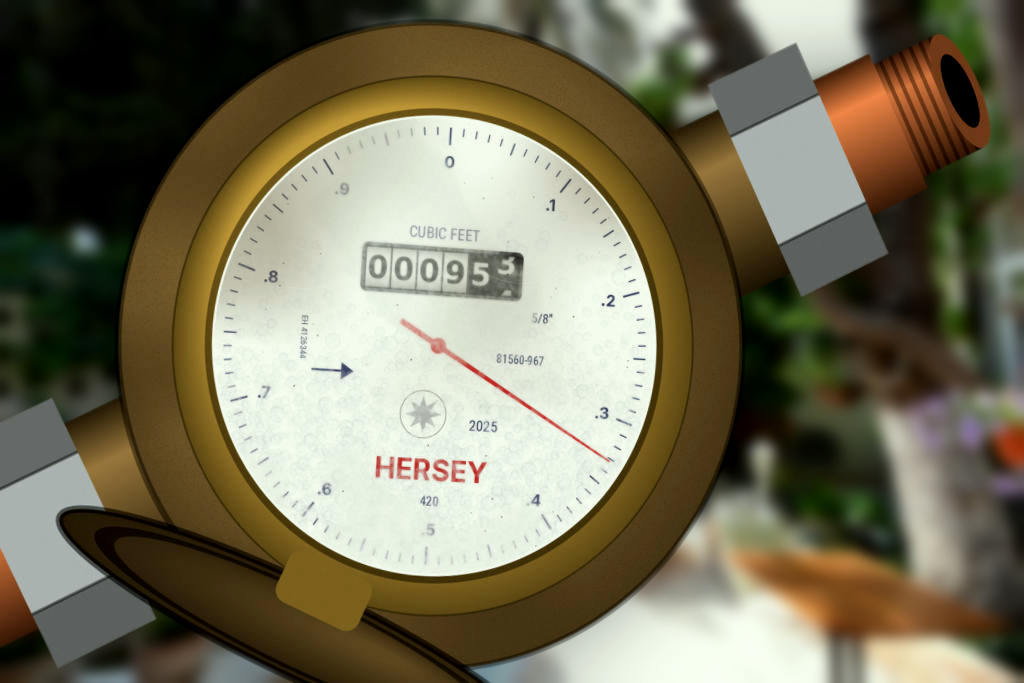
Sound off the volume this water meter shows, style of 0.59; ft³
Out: 953.33; ft³
